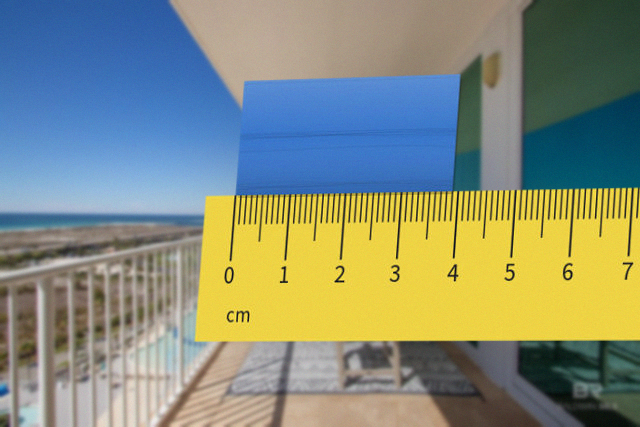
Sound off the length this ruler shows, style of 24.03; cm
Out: 3.9; cm
